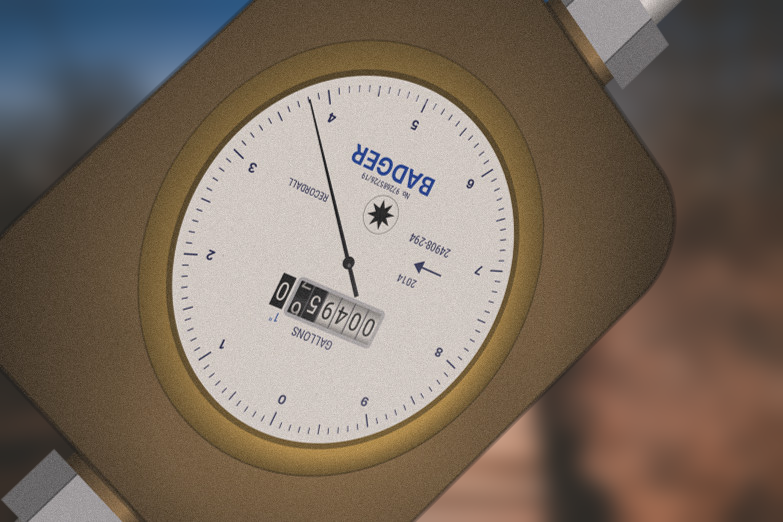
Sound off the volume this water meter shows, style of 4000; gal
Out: 49563.8; gal
